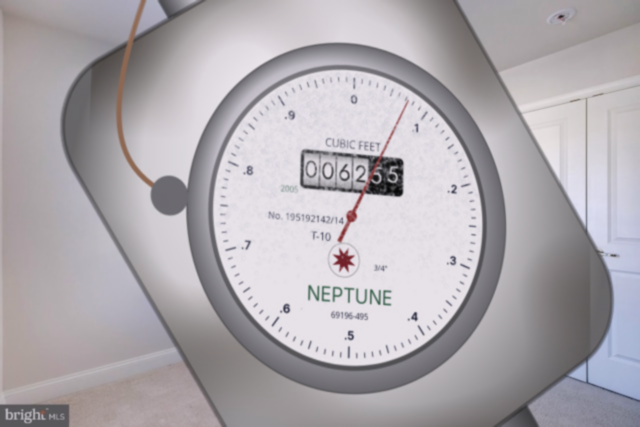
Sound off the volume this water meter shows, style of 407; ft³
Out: 6255.07; ft³
